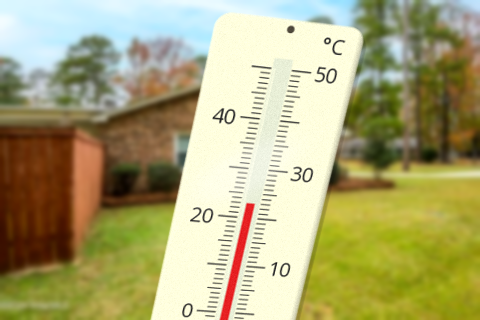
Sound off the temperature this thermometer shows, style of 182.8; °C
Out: 23; °C
